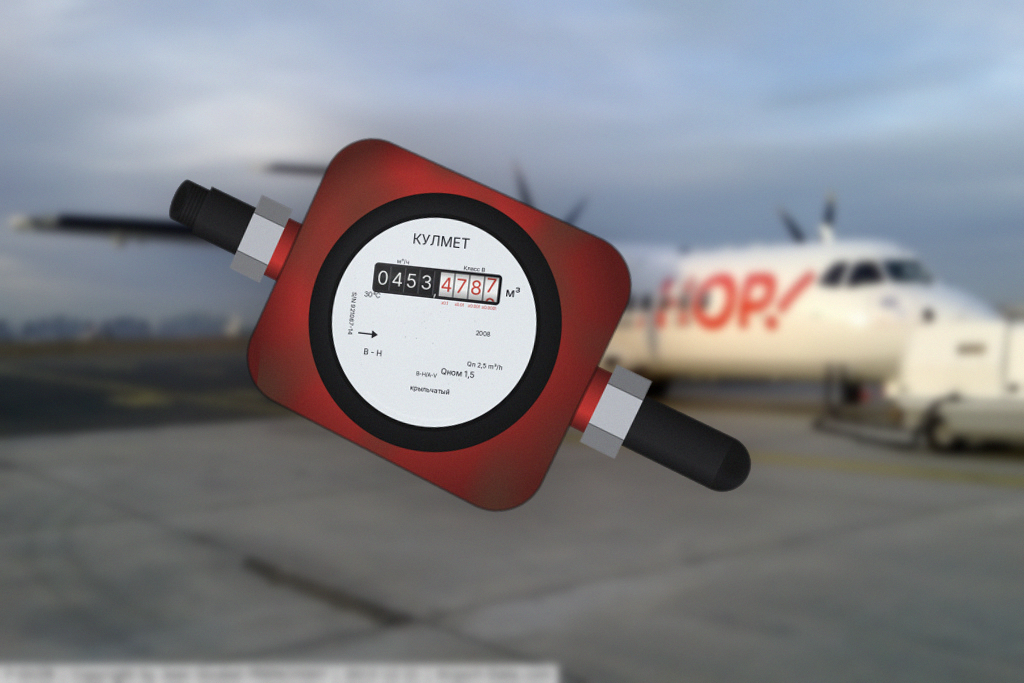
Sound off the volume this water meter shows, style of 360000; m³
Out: 453.4787; m³
